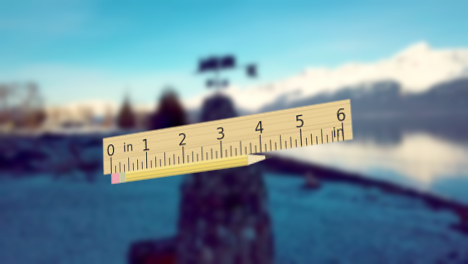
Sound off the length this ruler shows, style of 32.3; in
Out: 4.25; in
